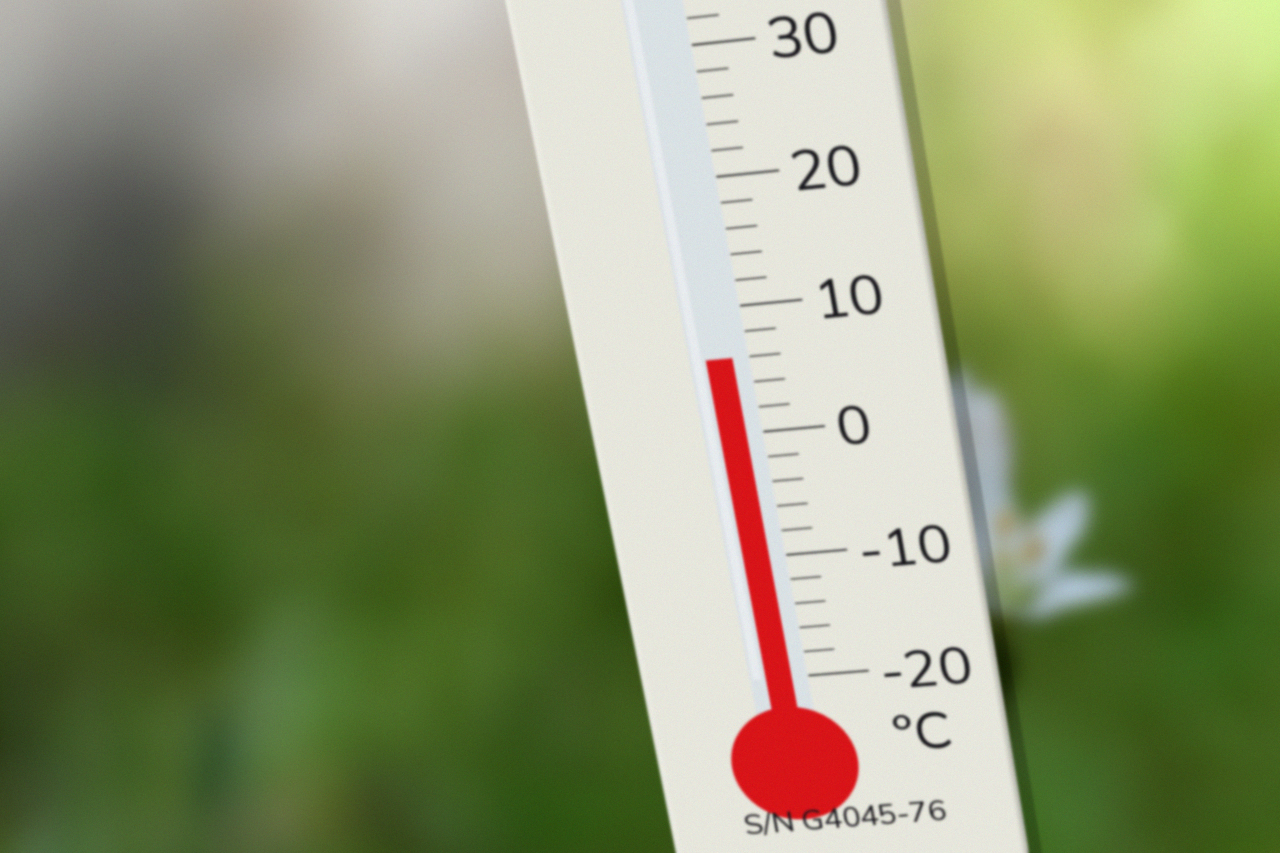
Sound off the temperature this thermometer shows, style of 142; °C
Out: 6; °C
